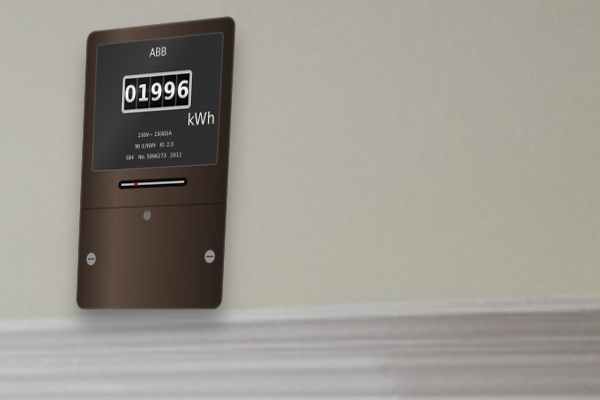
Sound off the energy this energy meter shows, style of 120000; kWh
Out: 1996; kWh
